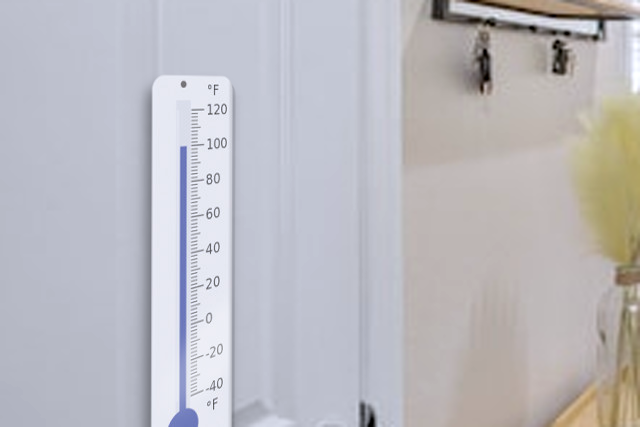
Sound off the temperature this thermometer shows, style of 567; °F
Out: 100; °F
